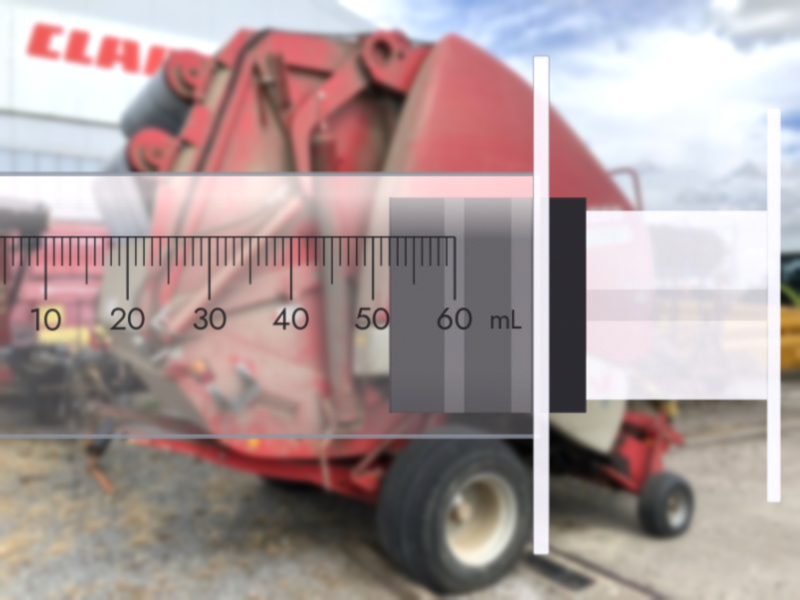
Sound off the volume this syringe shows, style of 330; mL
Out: 52; mL
